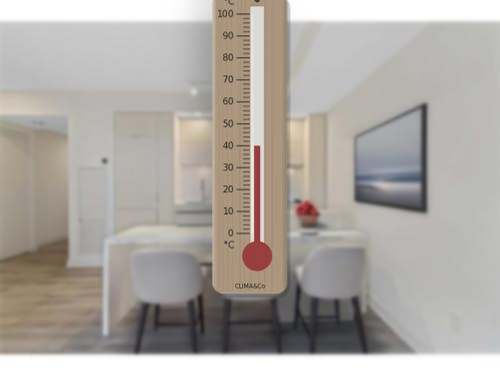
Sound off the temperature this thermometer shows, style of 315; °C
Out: 40; °C
